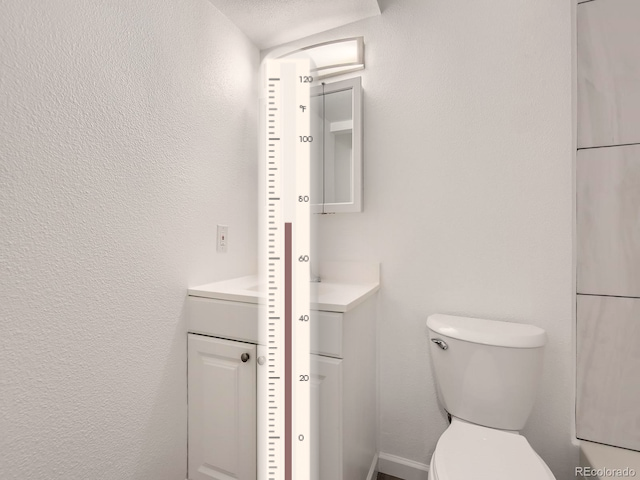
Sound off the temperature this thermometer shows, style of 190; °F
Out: 72; °F
